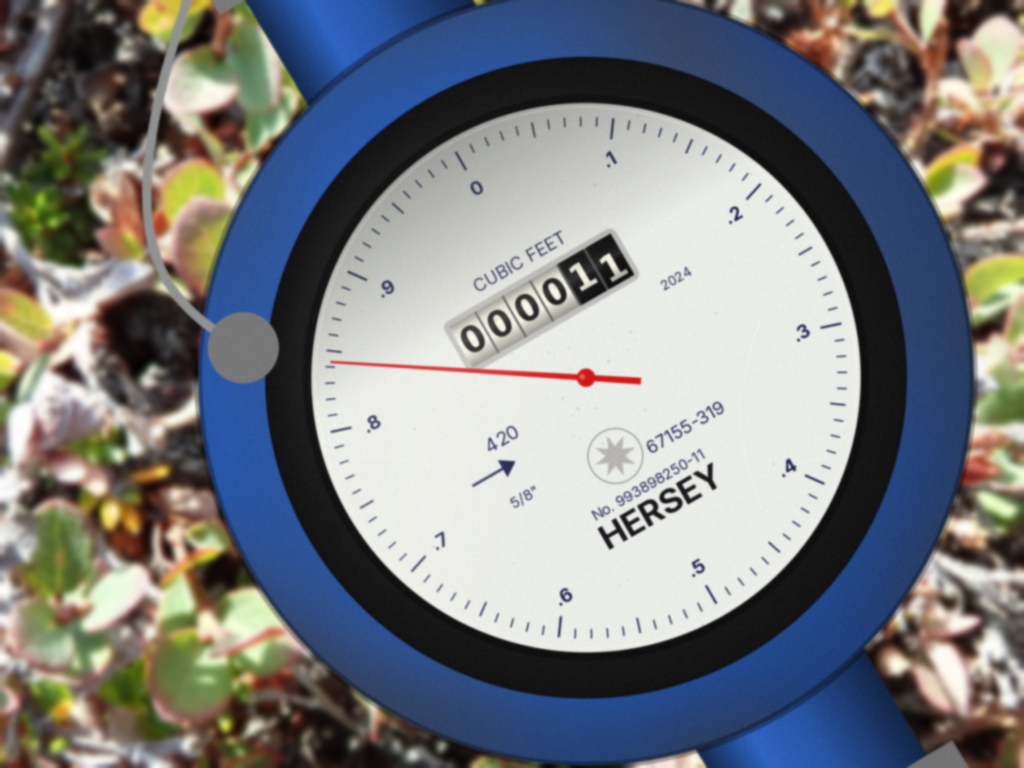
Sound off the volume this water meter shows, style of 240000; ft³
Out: 10.84; ft³
